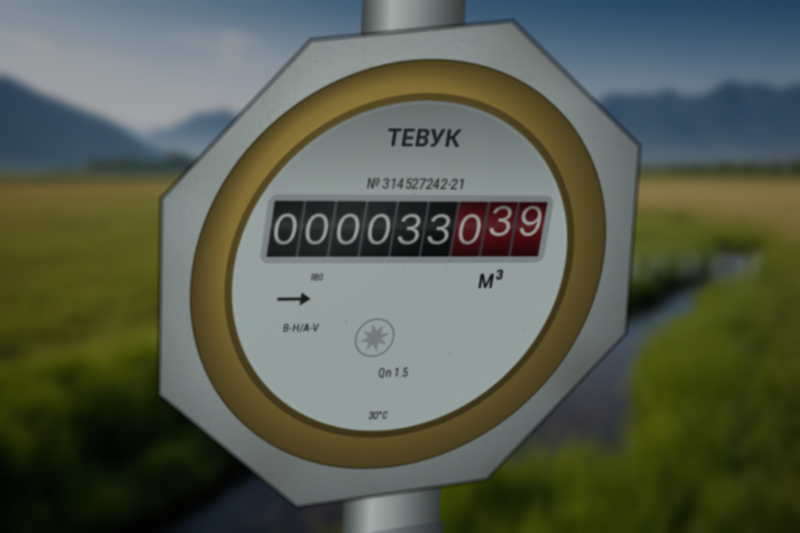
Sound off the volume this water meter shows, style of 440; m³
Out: 33.039; m³
